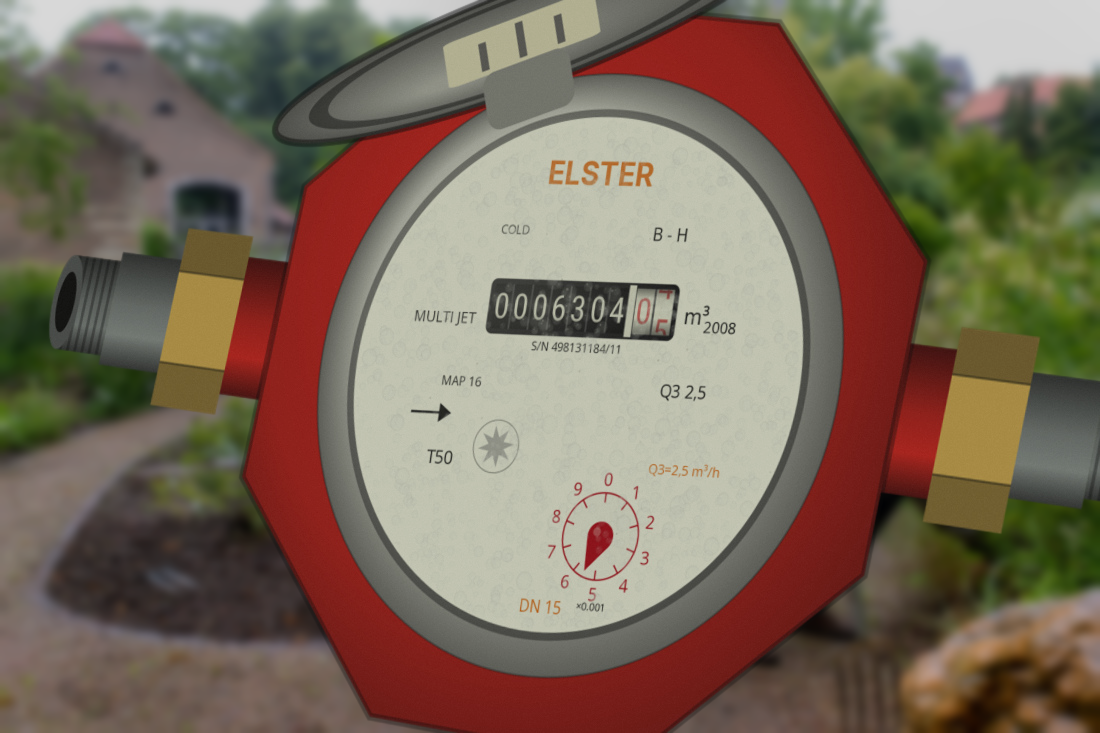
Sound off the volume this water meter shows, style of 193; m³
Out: 6304.045; m³
